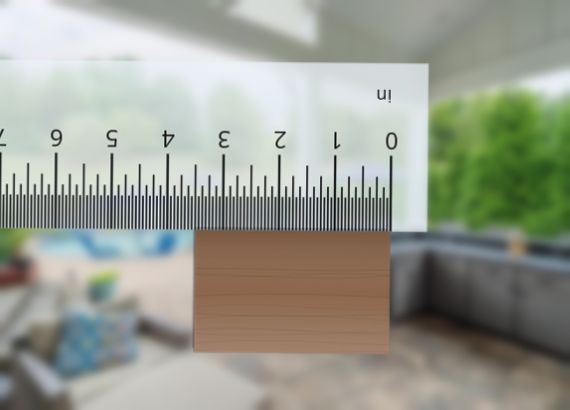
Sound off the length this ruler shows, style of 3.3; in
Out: 3.5; in
